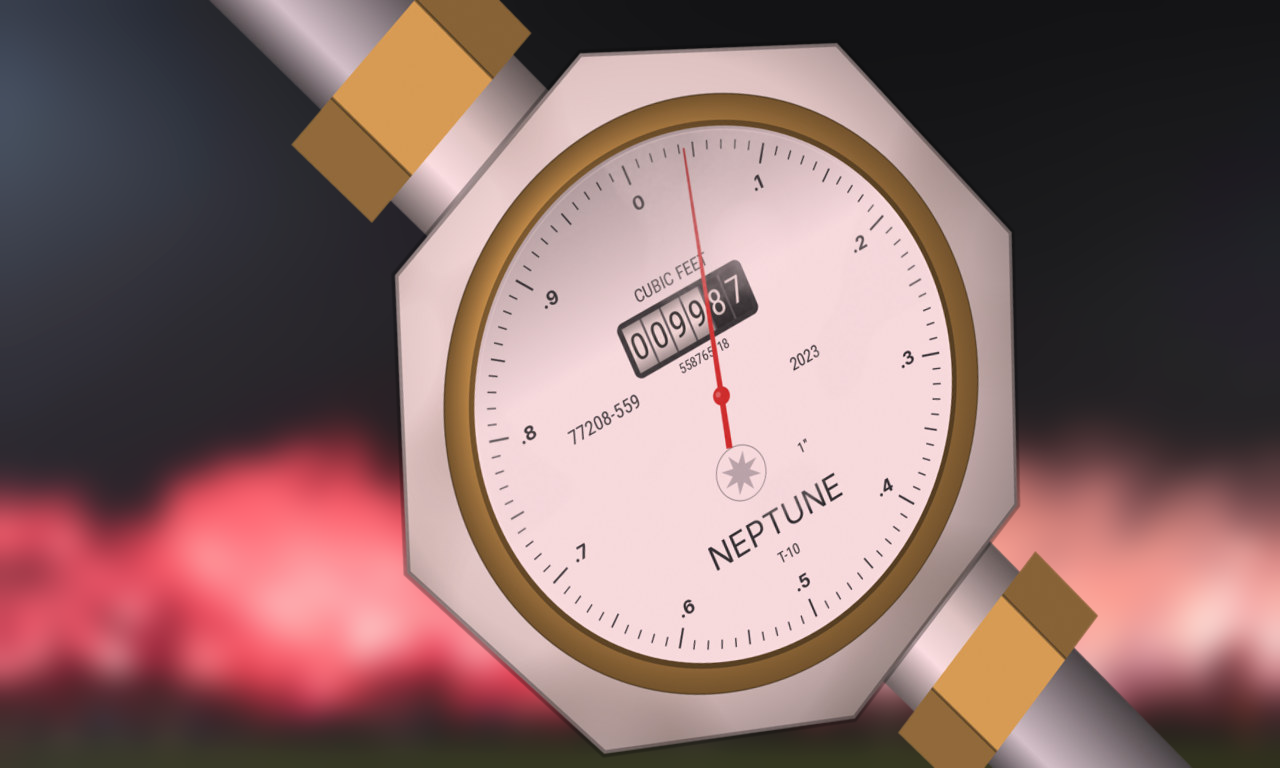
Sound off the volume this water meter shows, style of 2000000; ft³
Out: 9987.04; ft³
